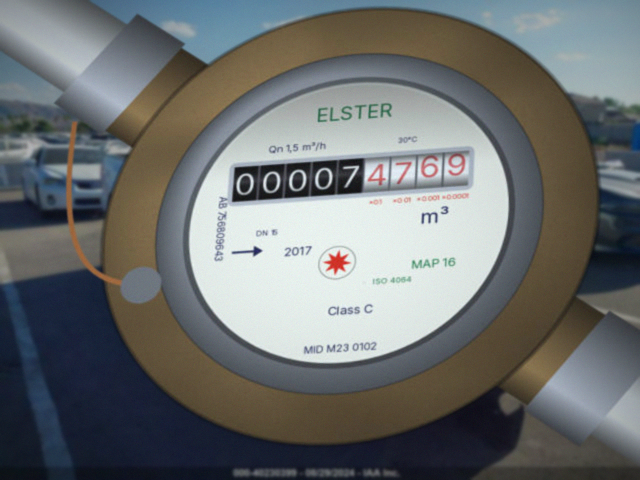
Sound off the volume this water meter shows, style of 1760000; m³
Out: 7.4769; m³
